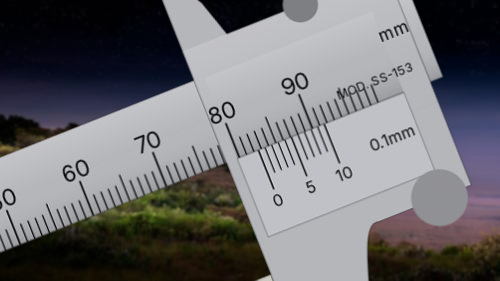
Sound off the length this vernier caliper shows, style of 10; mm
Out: 82.6; mm
